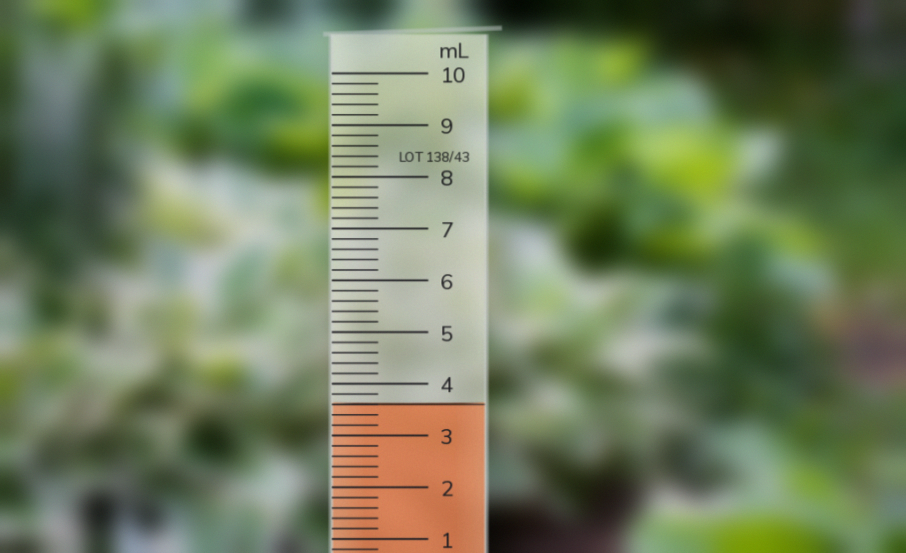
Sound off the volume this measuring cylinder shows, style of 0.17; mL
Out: 3.6; mL
